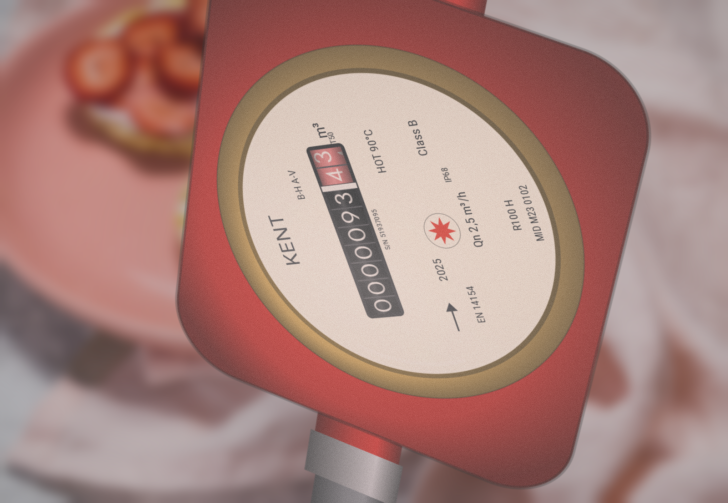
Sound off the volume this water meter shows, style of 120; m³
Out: 93.43; m³
